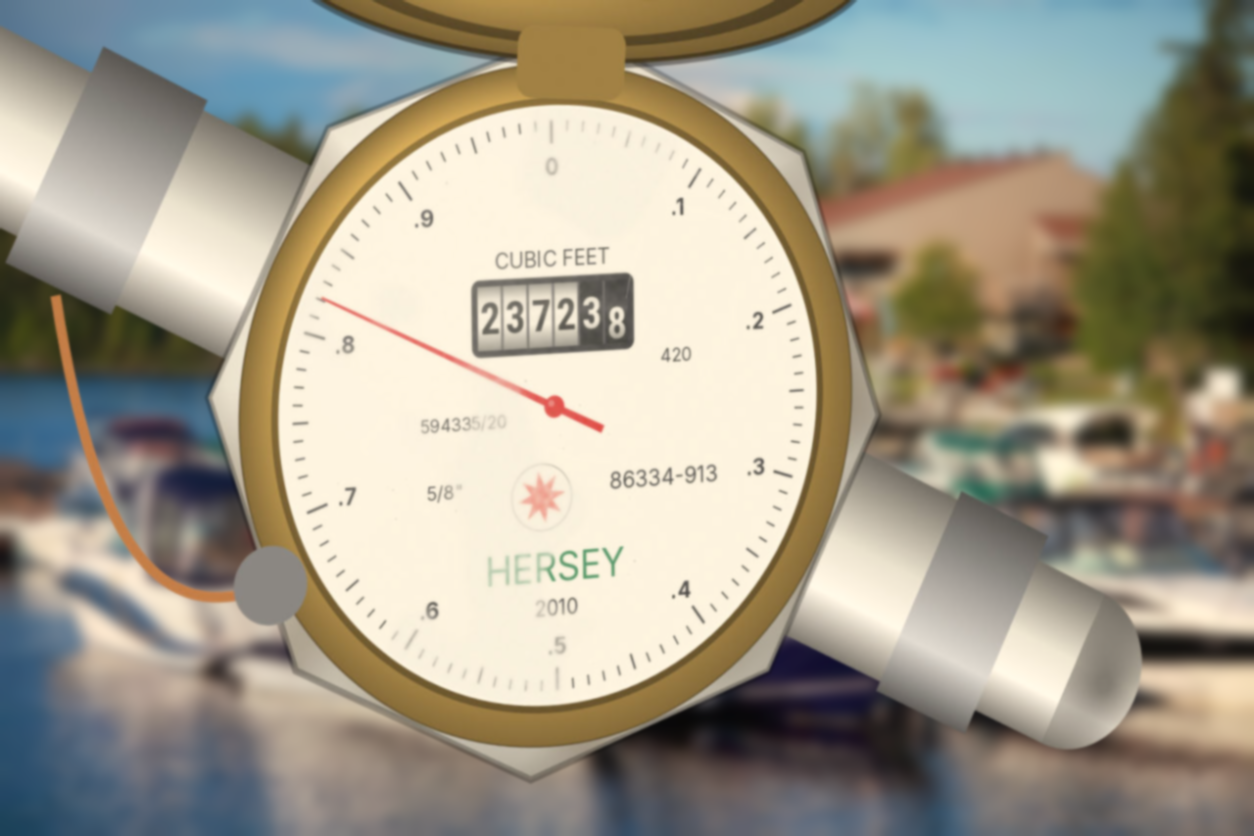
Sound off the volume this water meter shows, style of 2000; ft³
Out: 237237.82; ft³
